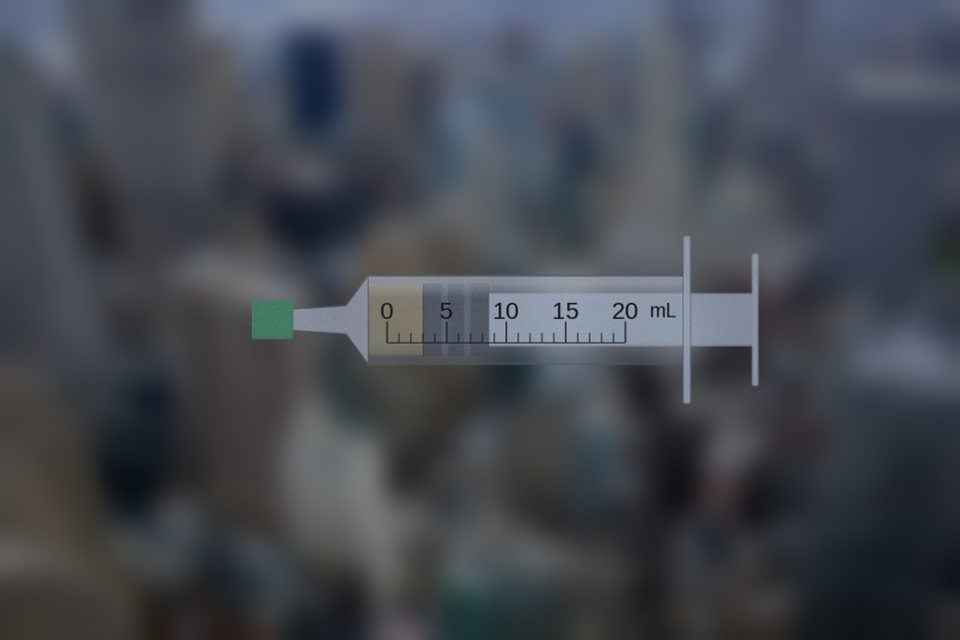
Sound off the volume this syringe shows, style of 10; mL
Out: 3; mL
